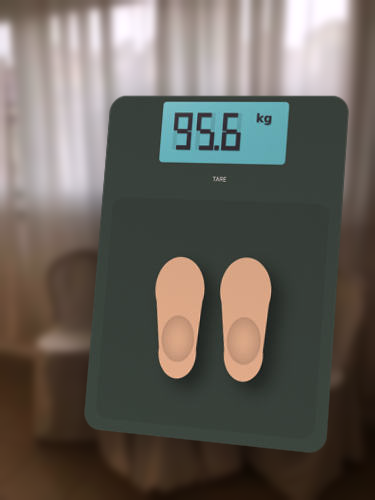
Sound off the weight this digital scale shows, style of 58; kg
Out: 95.6; kg
